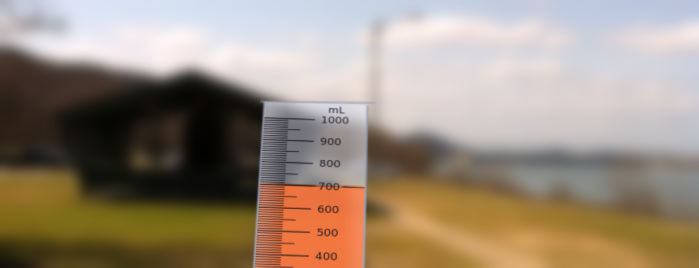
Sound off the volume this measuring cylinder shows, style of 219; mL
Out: 700; mL
